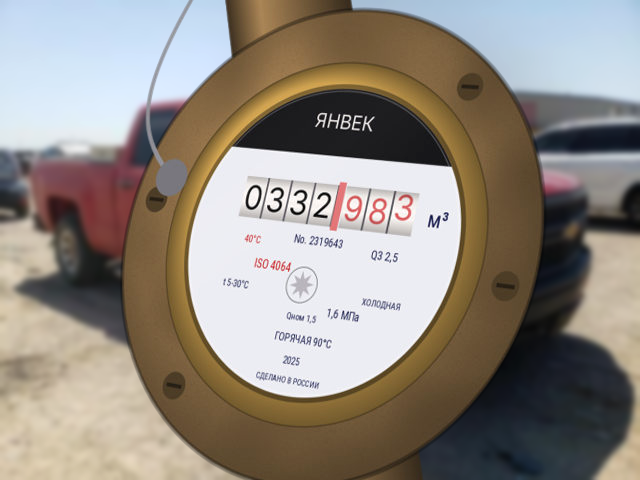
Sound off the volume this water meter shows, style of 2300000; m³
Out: 332.983; m³
